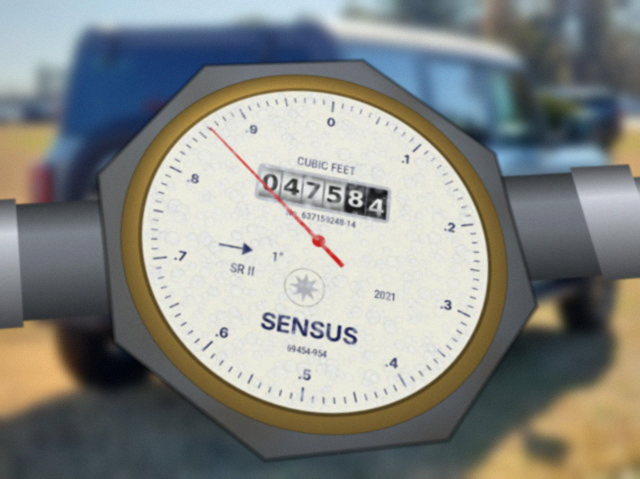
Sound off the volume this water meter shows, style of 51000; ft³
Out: 47583.86; ft³
